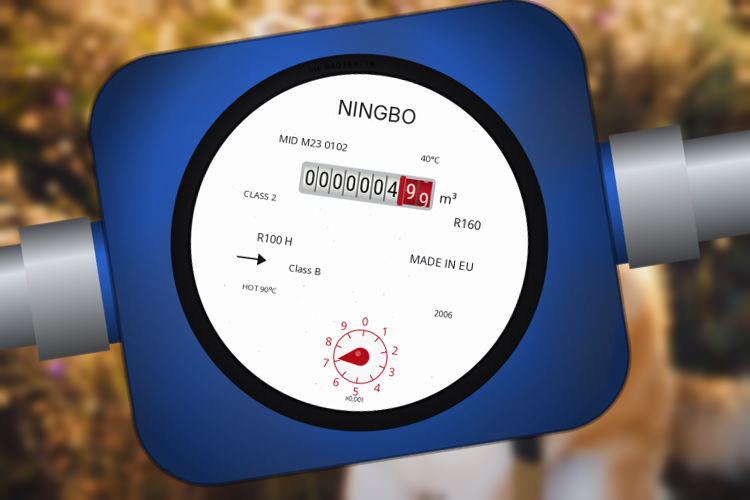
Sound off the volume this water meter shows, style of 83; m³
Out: 4.987; m³
